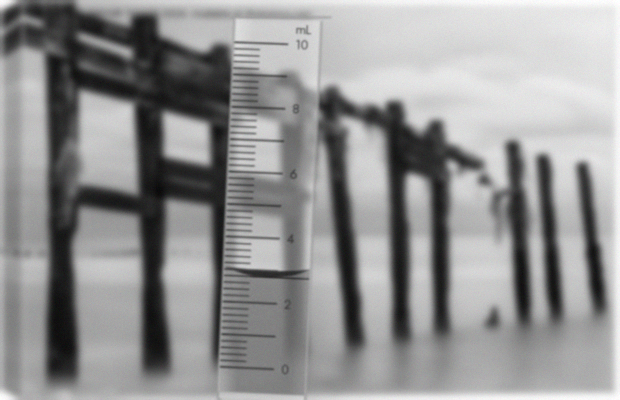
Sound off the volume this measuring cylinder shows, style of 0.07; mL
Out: 2.8; mL
